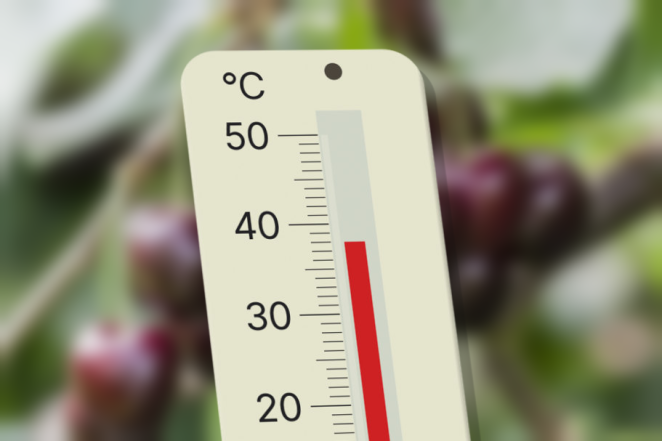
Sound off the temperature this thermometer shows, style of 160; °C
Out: 38; °C
